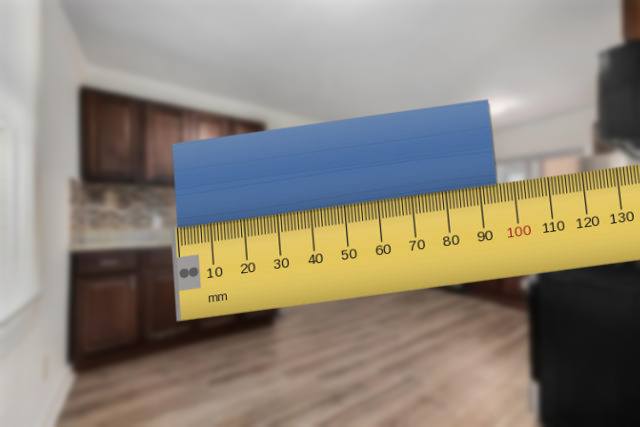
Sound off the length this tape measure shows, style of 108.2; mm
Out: 95; mm
